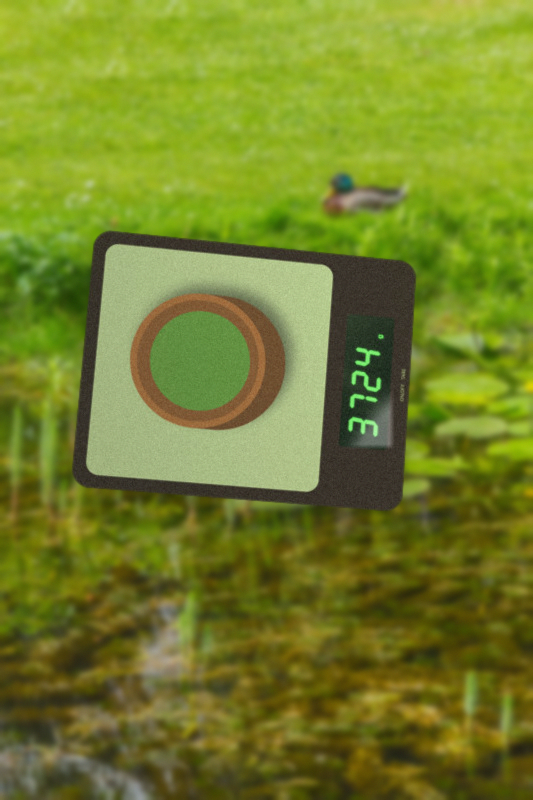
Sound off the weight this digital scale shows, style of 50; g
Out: 3724; g
